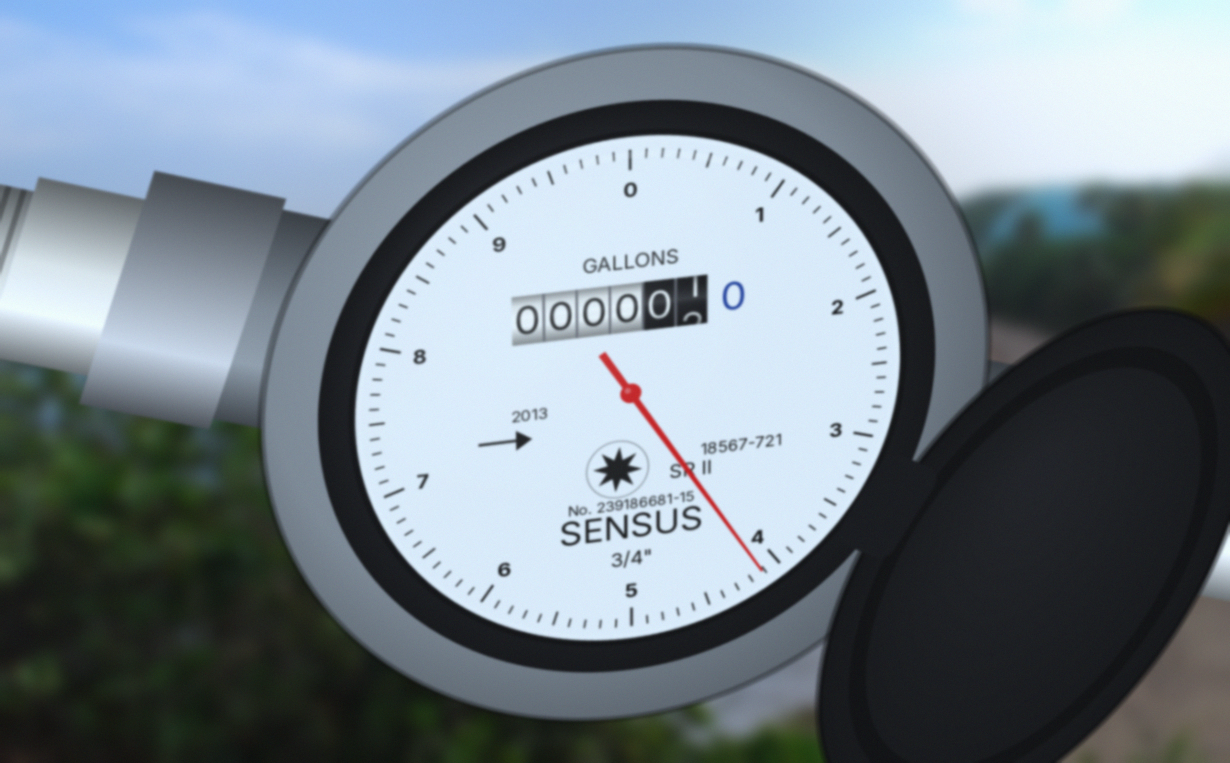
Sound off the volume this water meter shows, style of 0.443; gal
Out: 14.1; gal
